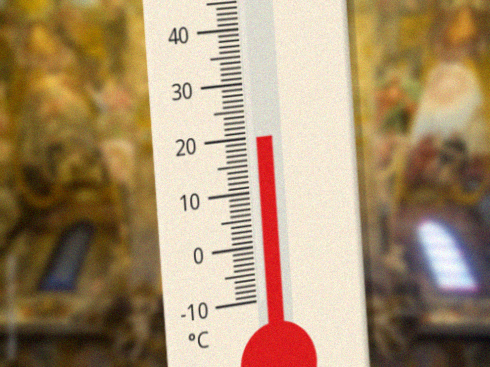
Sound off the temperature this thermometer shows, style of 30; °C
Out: 20; °C
